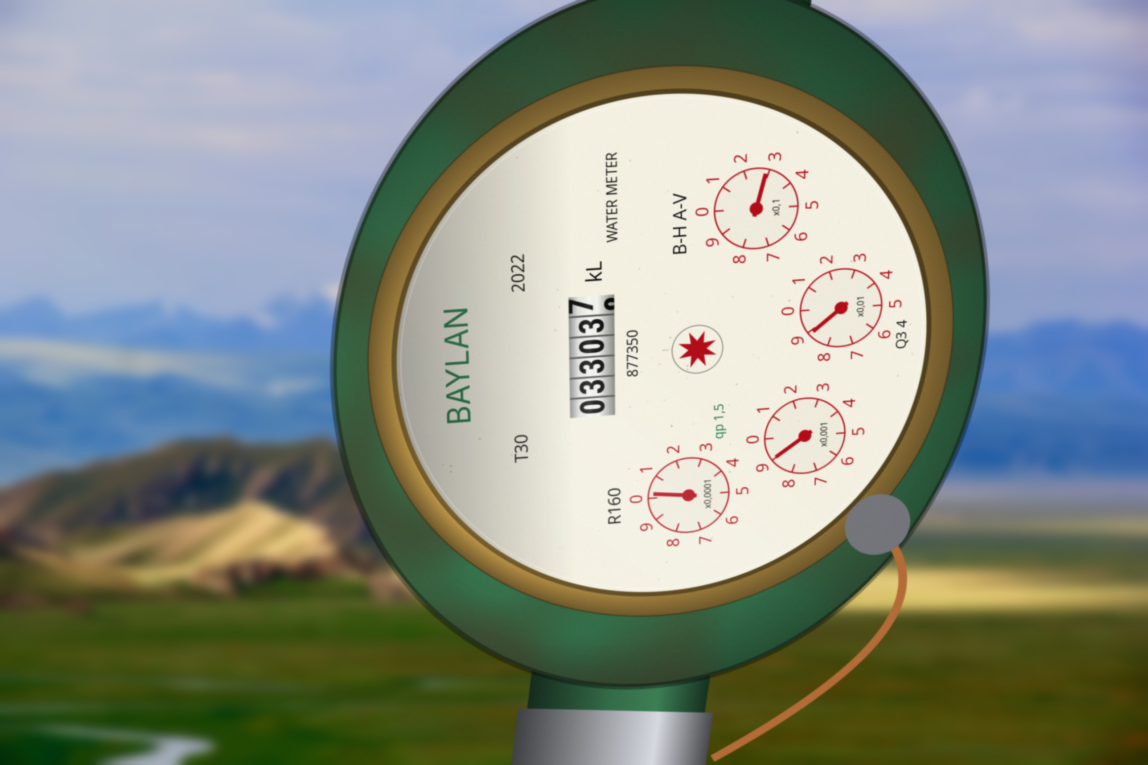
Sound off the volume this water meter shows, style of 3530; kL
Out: 33037.2890; kL
